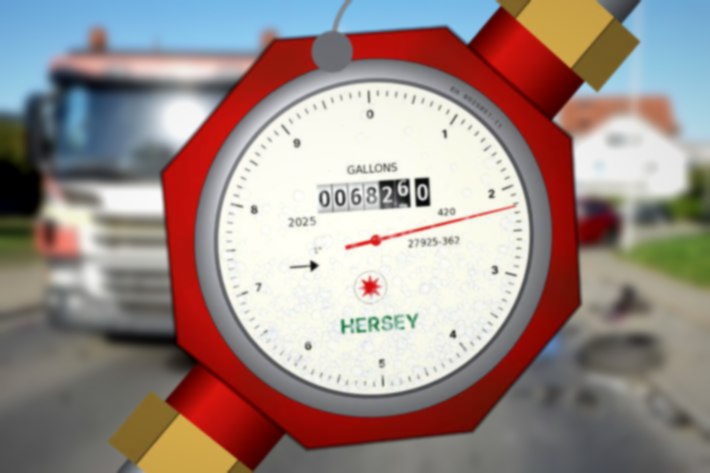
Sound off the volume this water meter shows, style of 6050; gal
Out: 68262.2; gal
